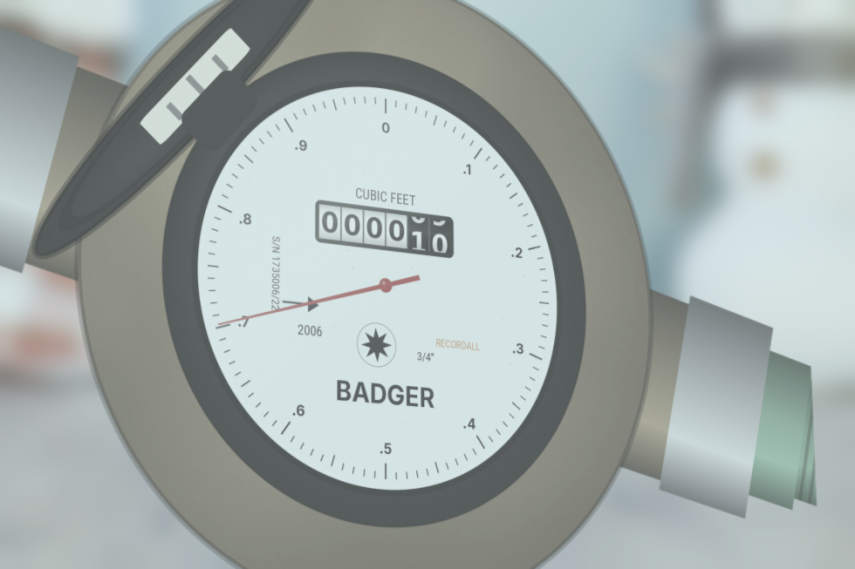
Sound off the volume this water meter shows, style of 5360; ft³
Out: 9.70; ft³
